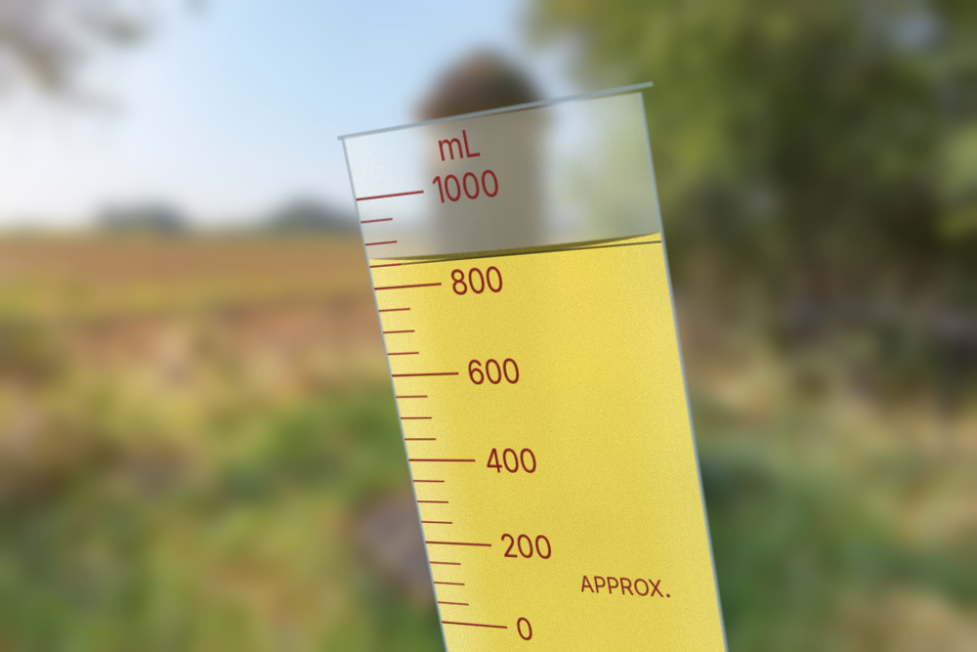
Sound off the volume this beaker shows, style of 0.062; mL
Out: 850; mL
